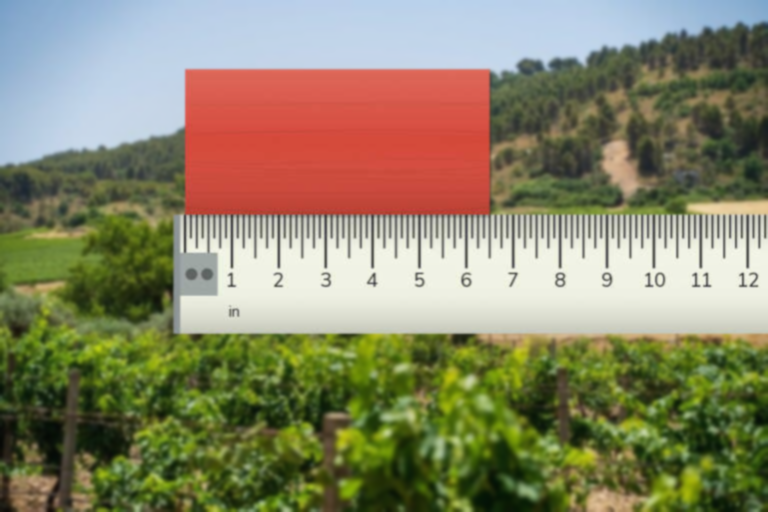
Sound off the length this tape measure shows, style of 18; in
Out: 6.5; in
